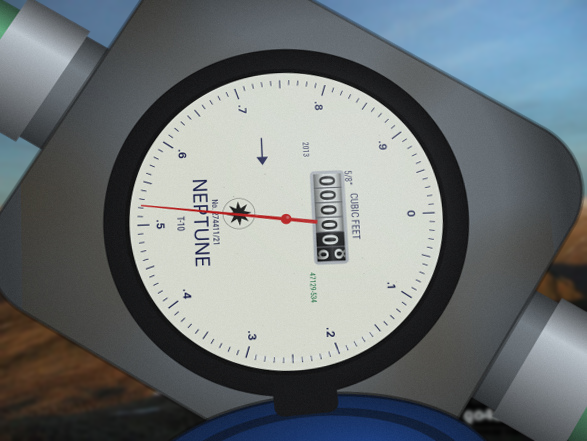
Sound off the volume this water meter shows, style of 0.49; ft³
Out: 8.52; ft³
